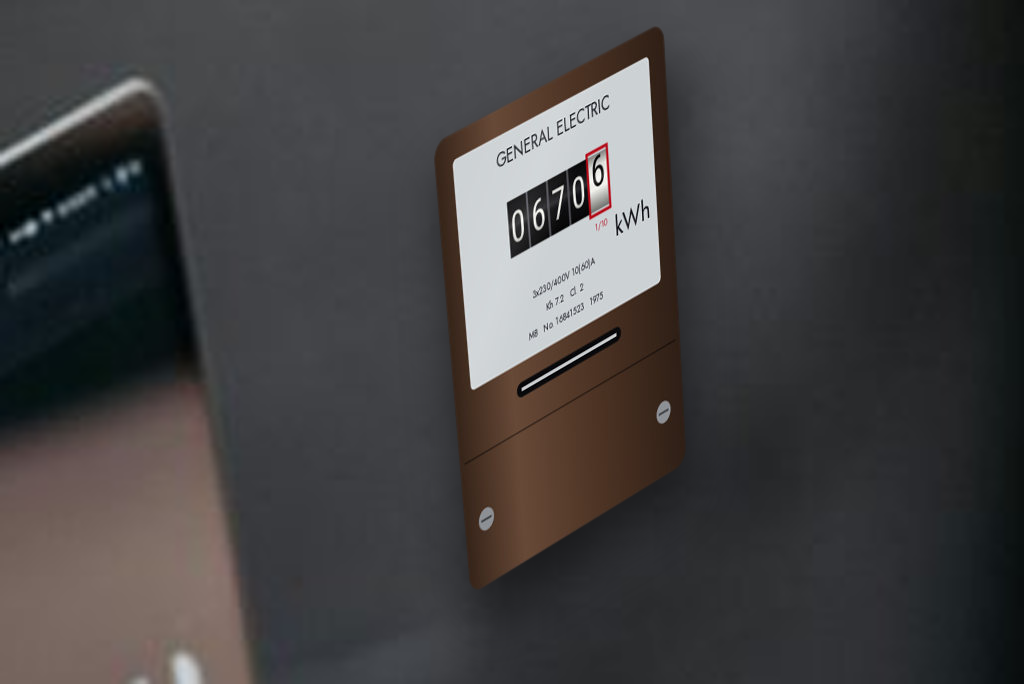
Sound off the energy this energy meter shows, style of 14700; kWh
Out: 670.6; kWh
